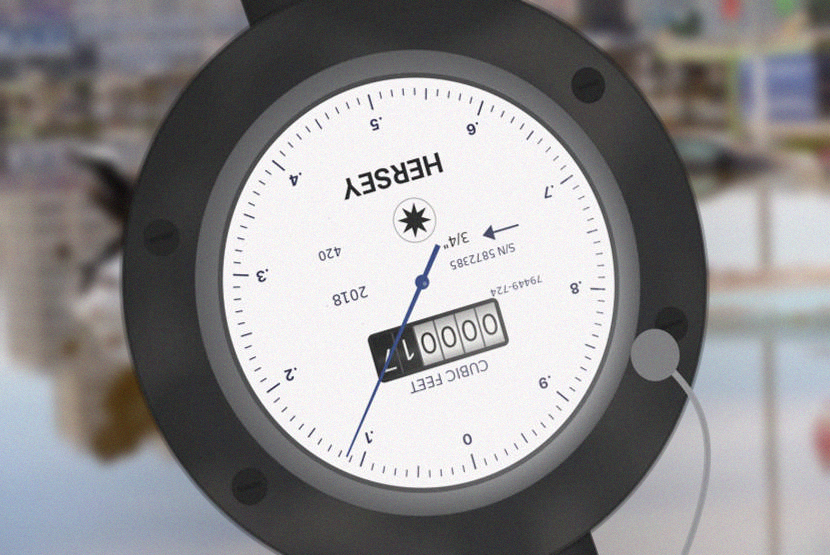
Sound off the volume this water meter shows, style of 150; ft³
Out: 17.11; ft³
